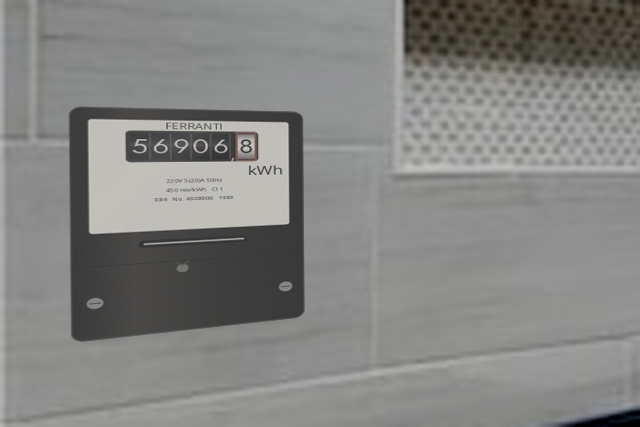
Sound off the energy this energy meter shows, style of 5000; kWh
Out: 56906.8; kWh
